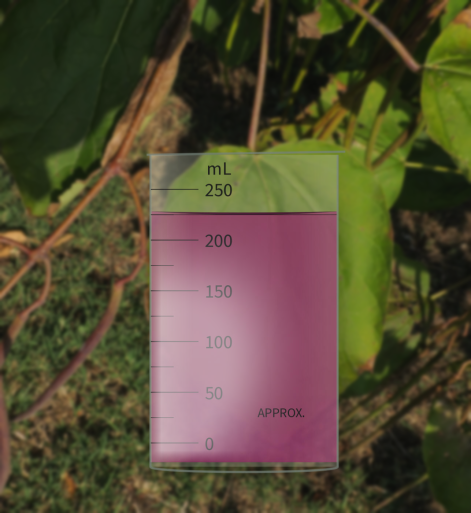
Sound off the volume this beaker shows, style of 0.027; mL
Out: 225; mL
